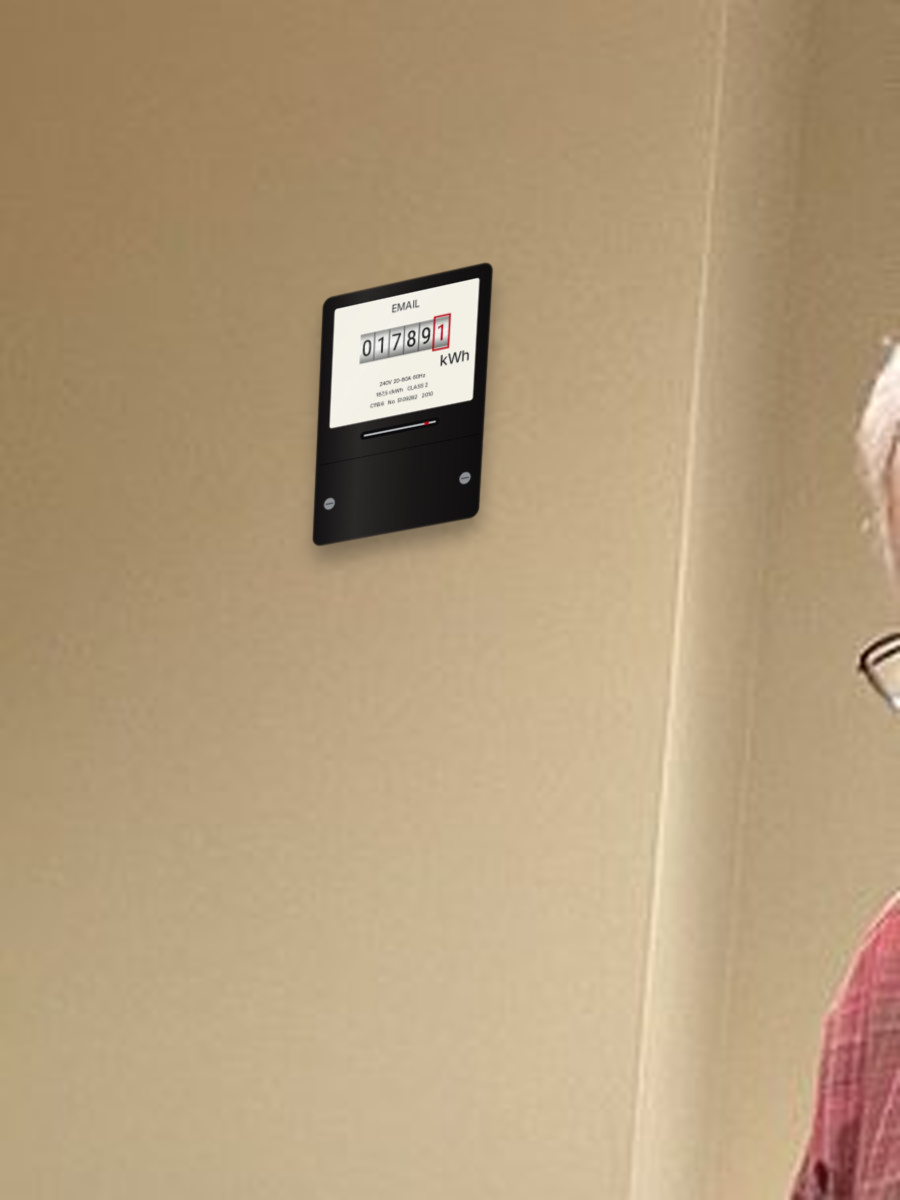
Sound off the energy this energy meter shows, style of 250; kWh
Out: 1789.1; kWh
